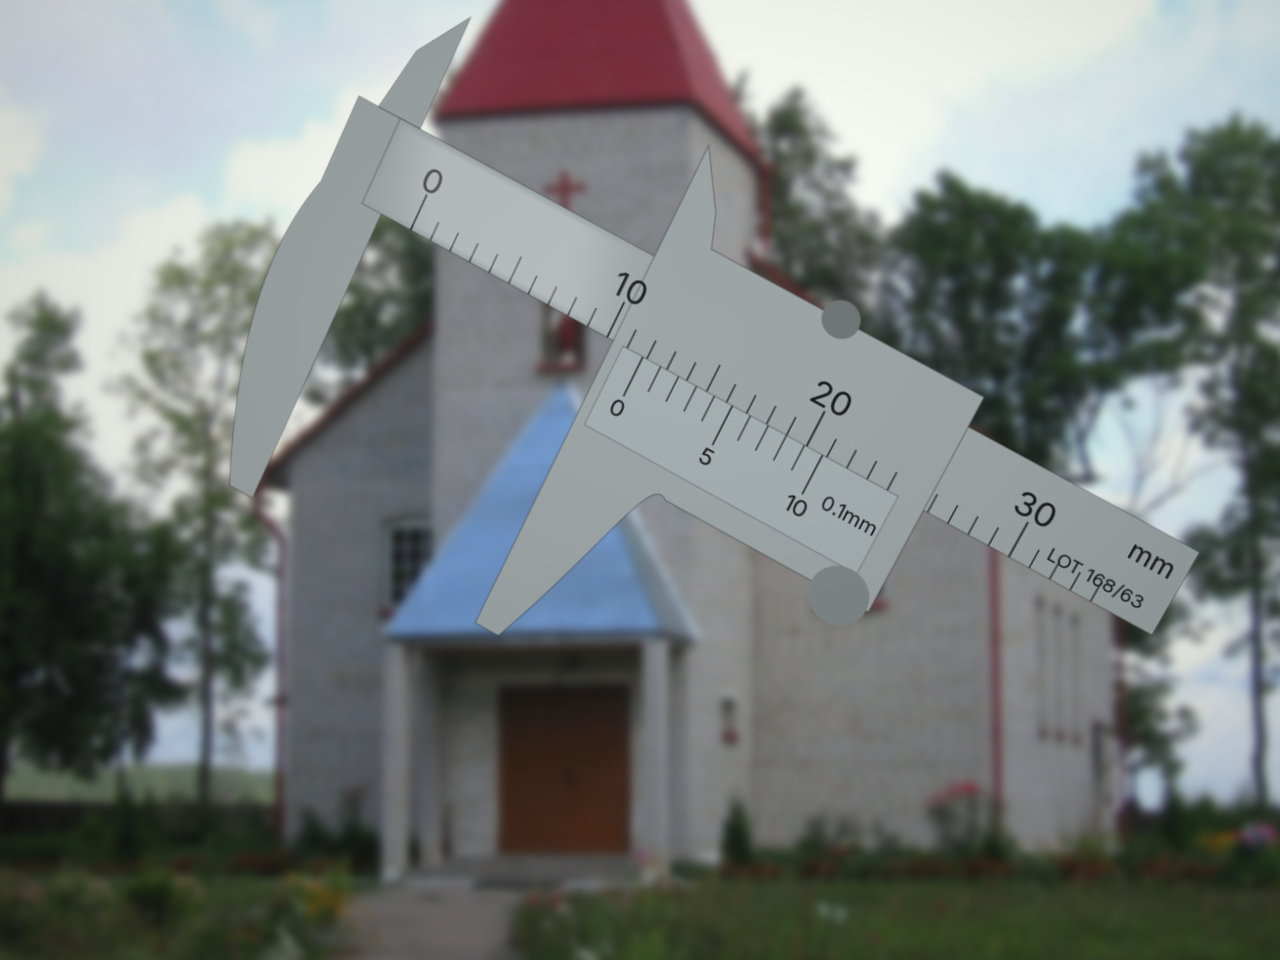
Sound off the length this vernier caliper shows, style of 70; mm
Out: 11.8; mm
